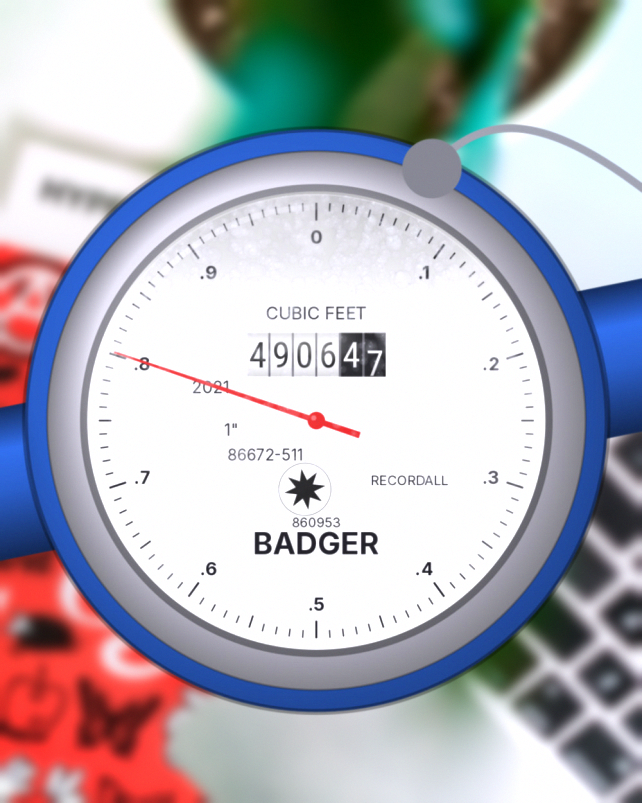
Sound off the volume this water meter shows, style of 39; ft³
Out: 490646.80; ft³
